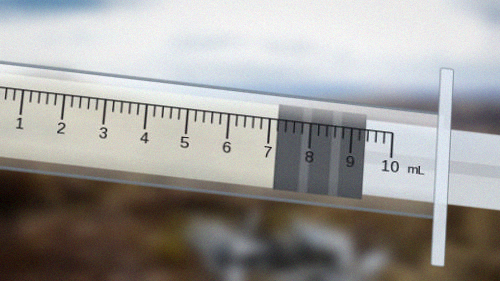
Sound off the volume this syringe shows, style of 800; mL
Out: 7.2; mL
